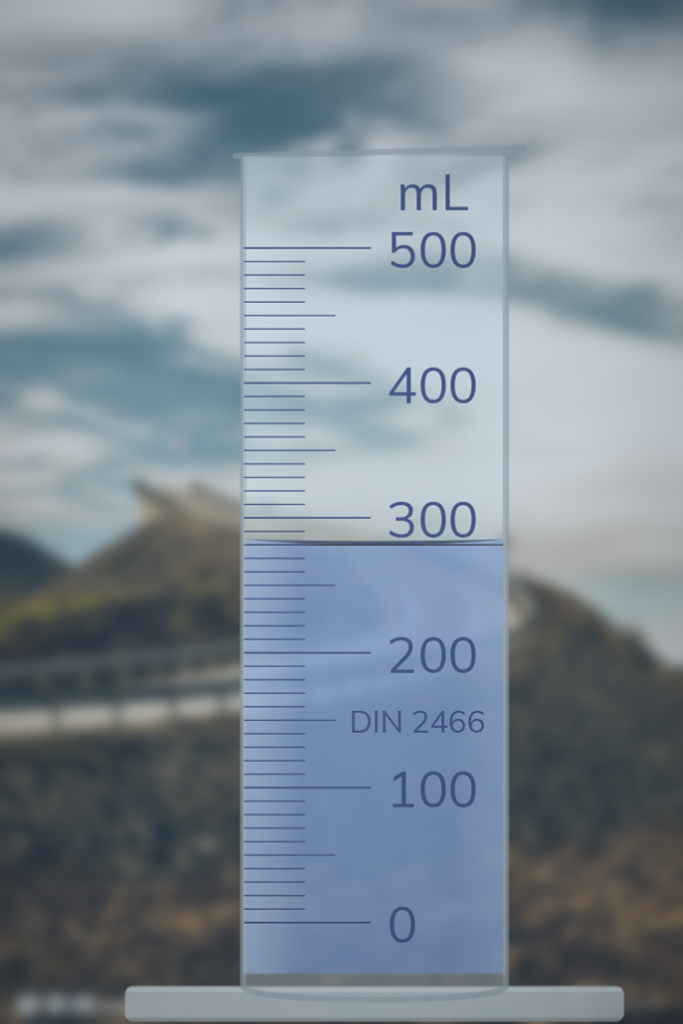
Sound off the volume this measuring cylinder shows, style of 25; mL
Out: 280; mL
